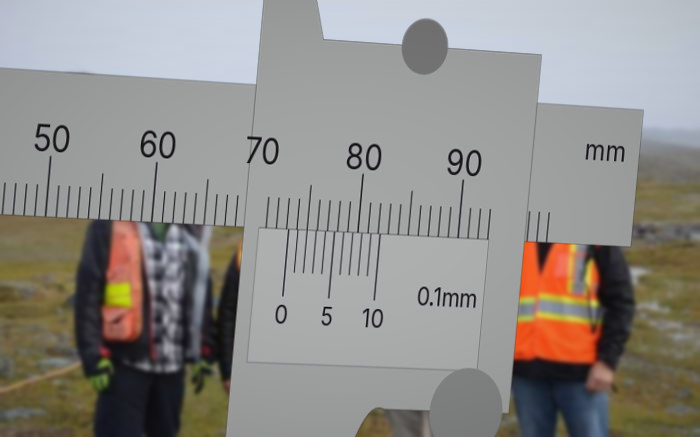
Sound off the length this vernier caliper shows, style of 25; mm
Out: 73.2; mm
